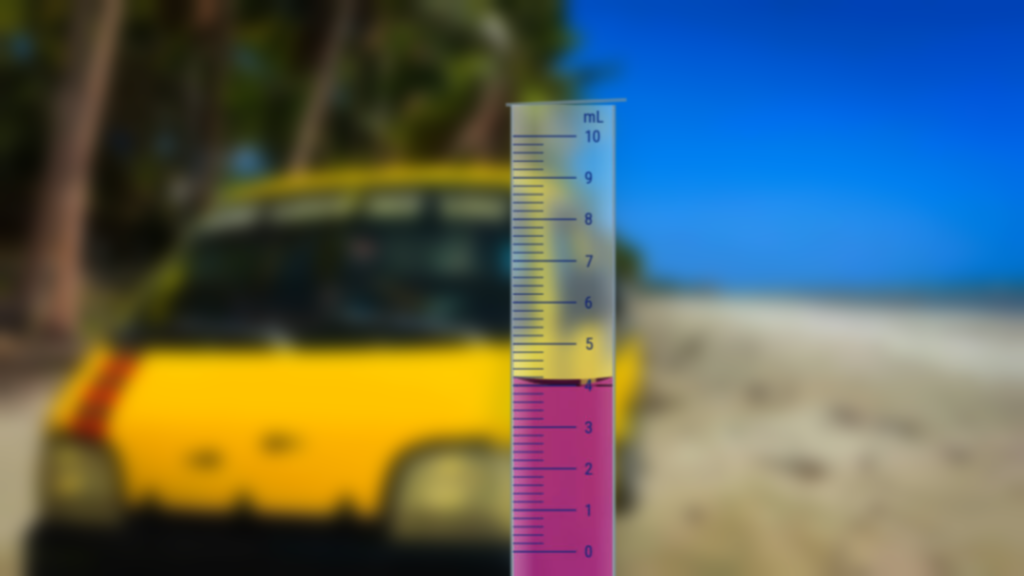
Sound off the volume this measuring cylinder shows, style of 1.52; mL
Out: 4; mL
